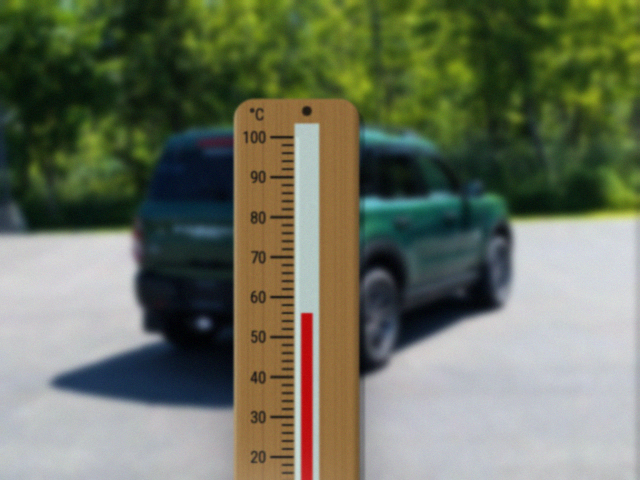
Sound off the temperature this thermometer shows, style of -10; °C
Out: 56; °C
